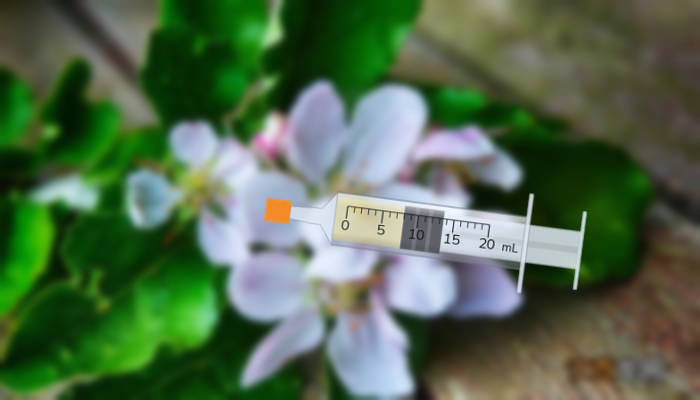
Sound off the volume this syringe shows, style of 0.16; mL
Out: 8; mL
